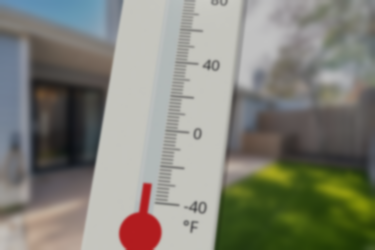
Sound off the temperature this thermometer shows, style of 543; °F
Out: -30; °F
